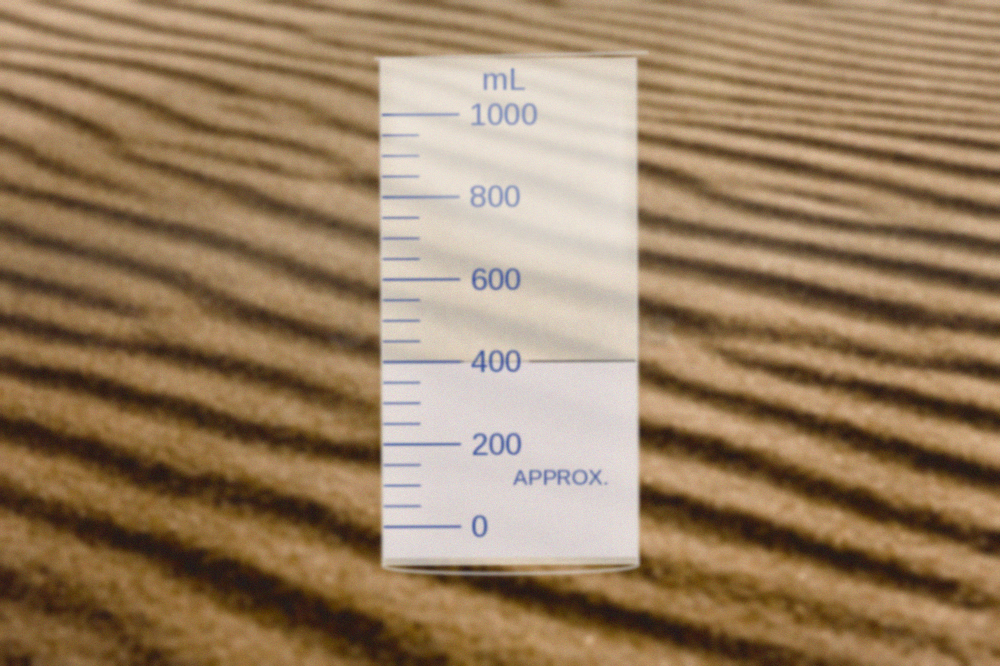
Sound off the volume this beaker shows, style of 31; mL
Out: 400; mL
